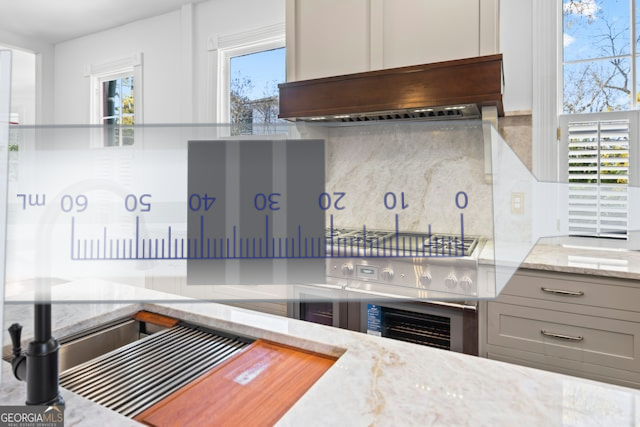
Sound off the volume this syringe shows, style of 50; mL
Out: 21; mL
